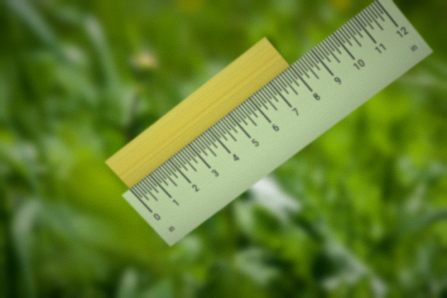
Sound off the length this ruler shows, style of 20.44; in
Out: 8; in
